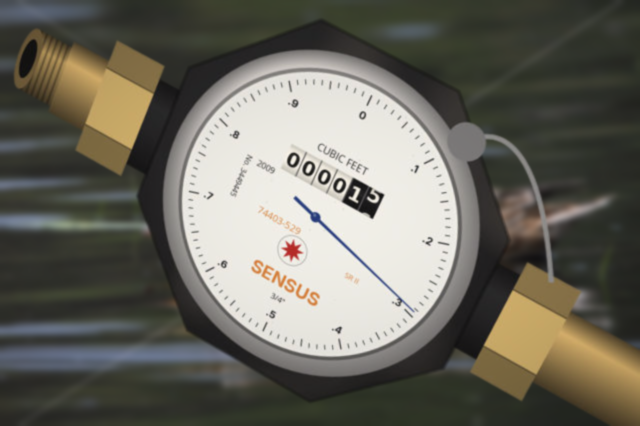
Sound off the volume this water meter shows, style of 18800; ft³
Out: 15.29; ft³
